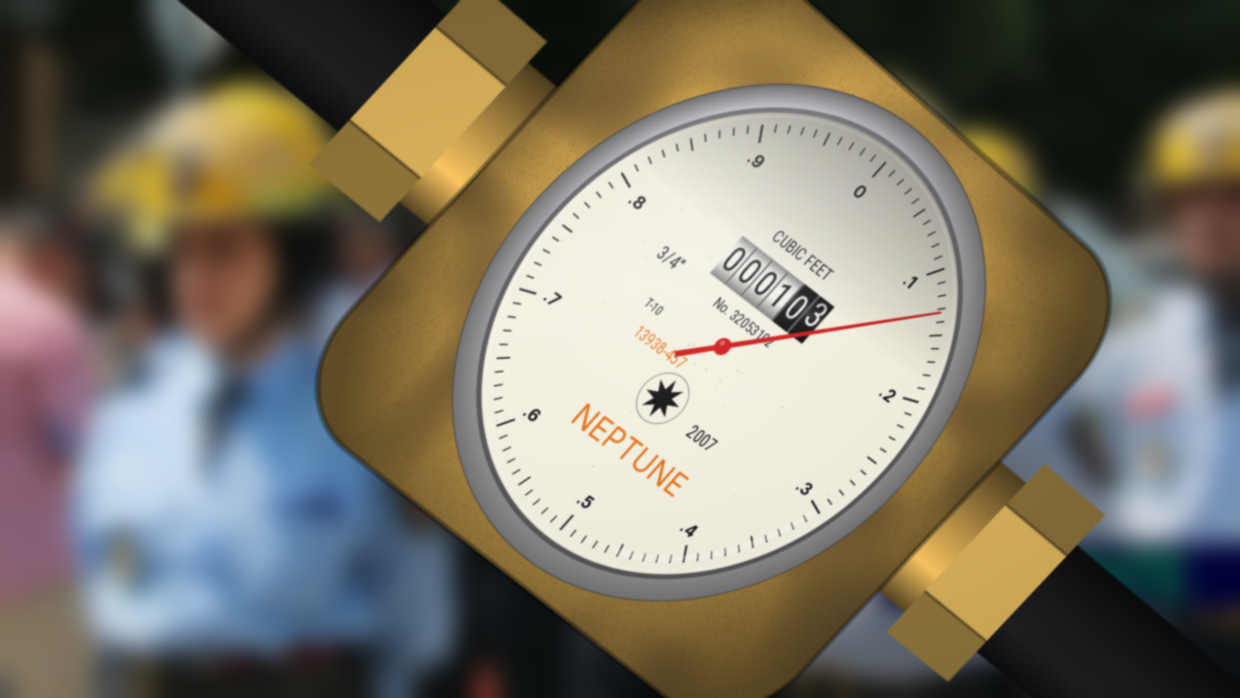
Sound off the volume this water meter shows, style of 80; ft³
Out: 103.13; ft³
